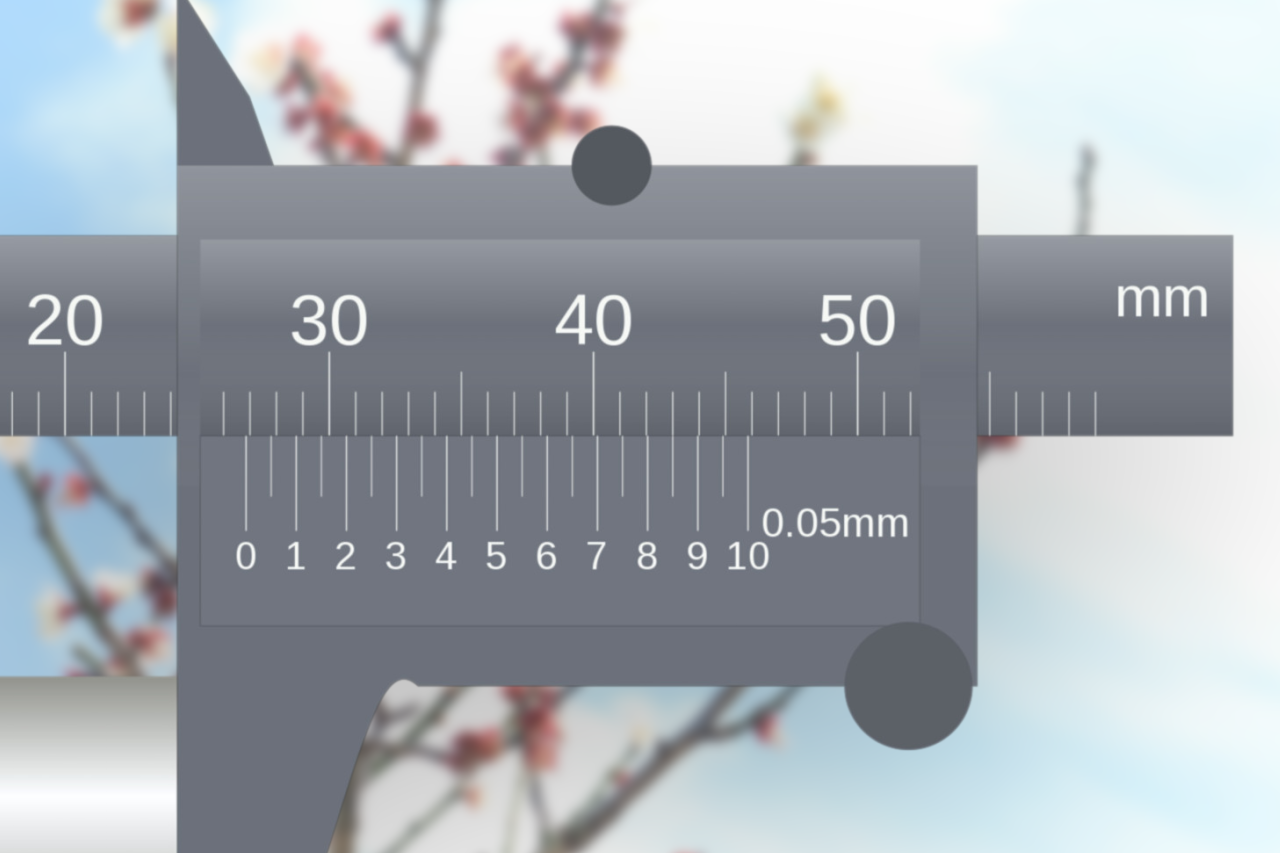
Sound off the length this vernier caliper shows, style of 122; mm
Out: 26.85; mm
